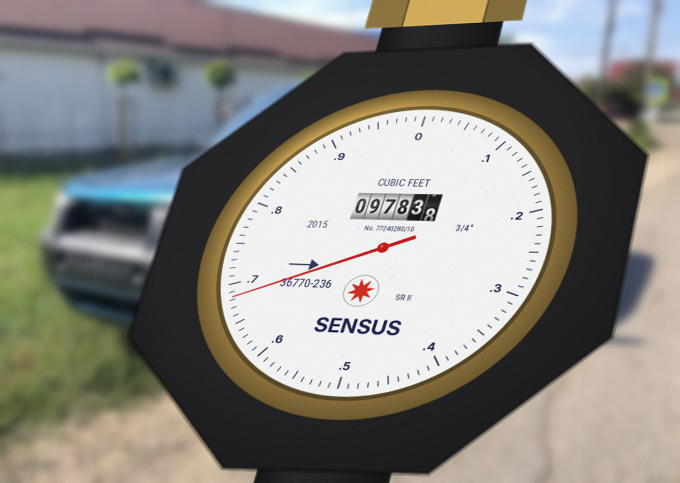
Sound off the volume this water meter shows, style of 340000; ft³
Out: 97837.68; ft³
